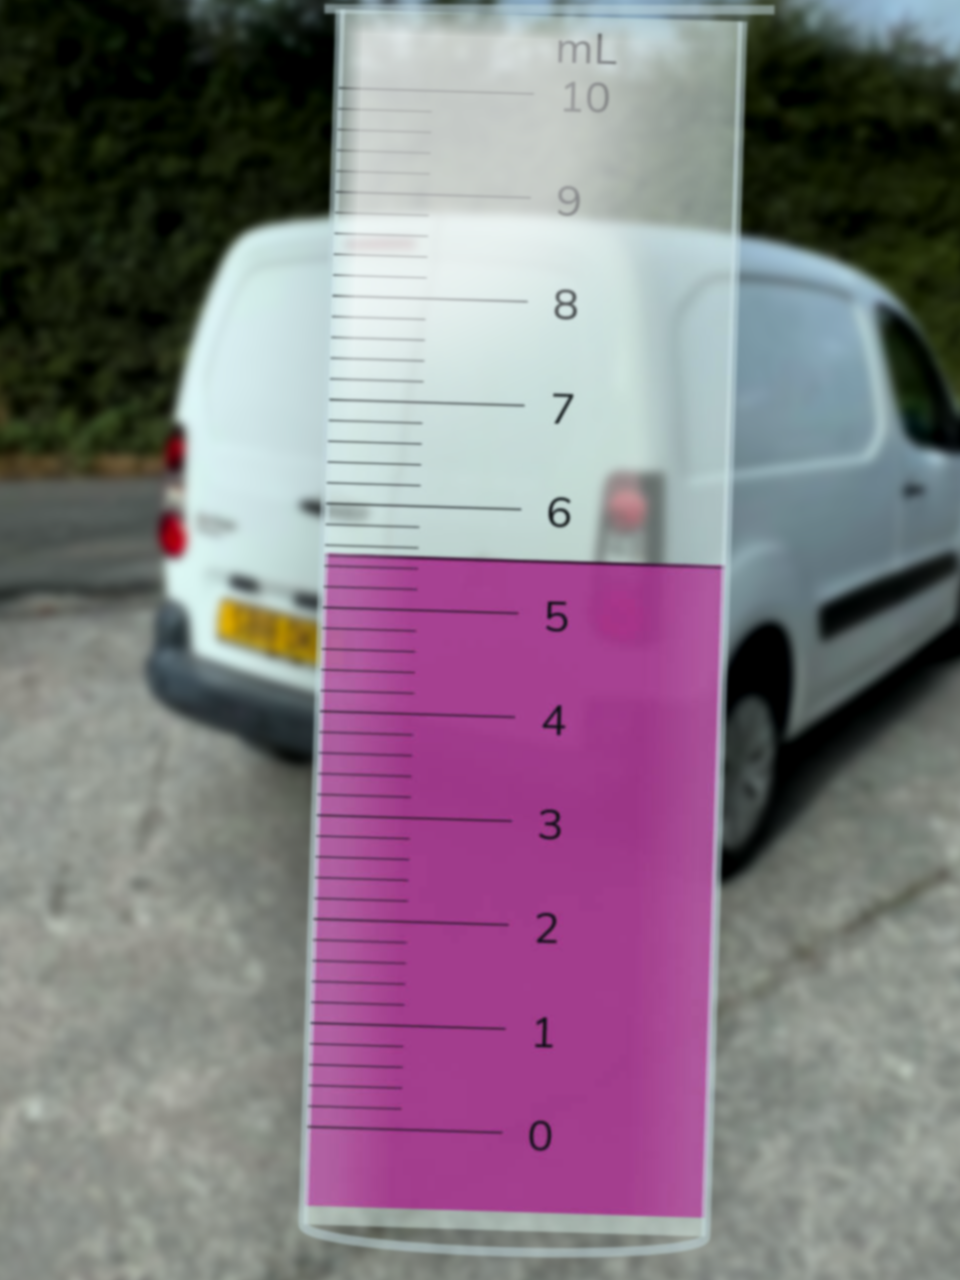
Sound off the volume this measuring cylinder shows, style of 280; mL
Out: 5.5; mL
